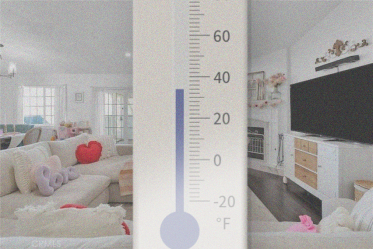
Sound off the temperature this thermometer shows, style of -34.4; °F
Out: 34; °F
